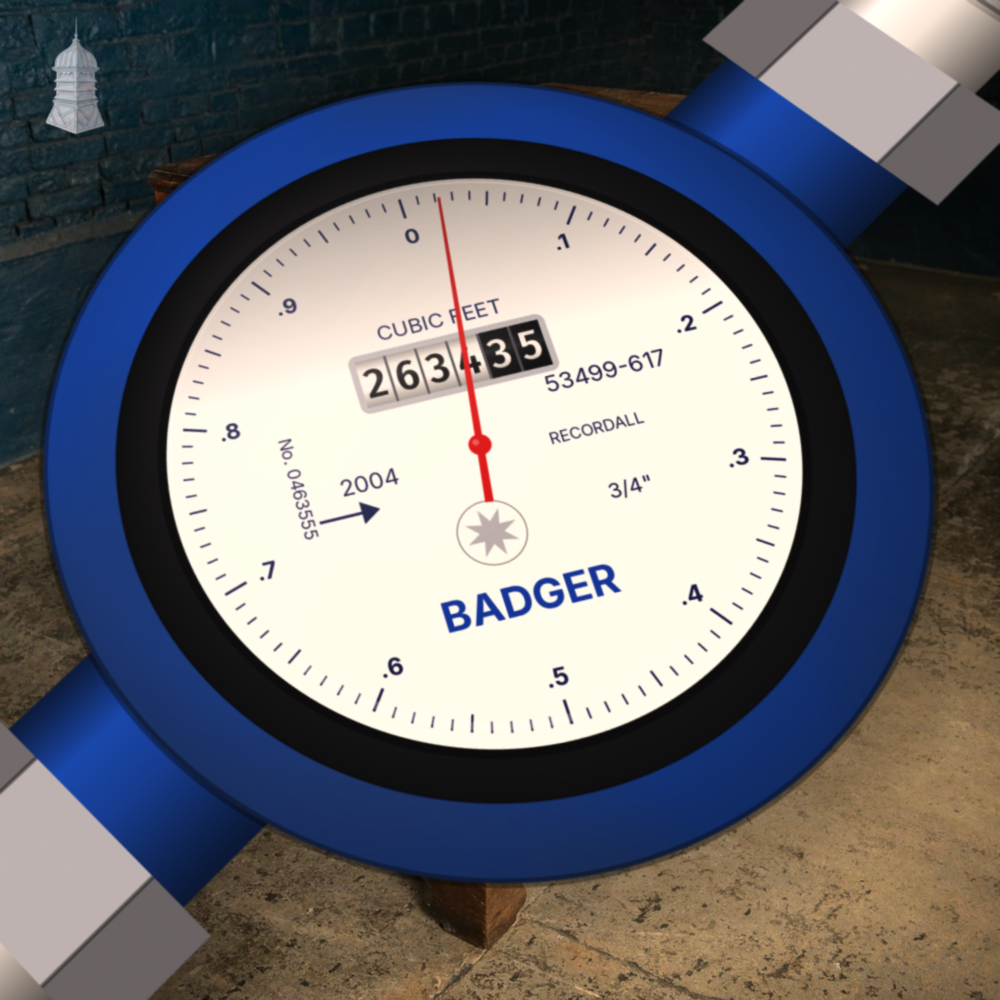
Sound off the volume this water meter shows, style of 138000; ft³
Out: 263435.02; ft³
